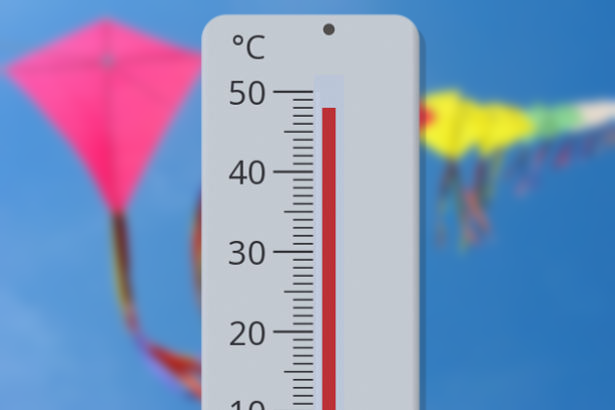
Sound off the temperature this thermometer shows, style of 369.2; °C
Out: 48; °C
